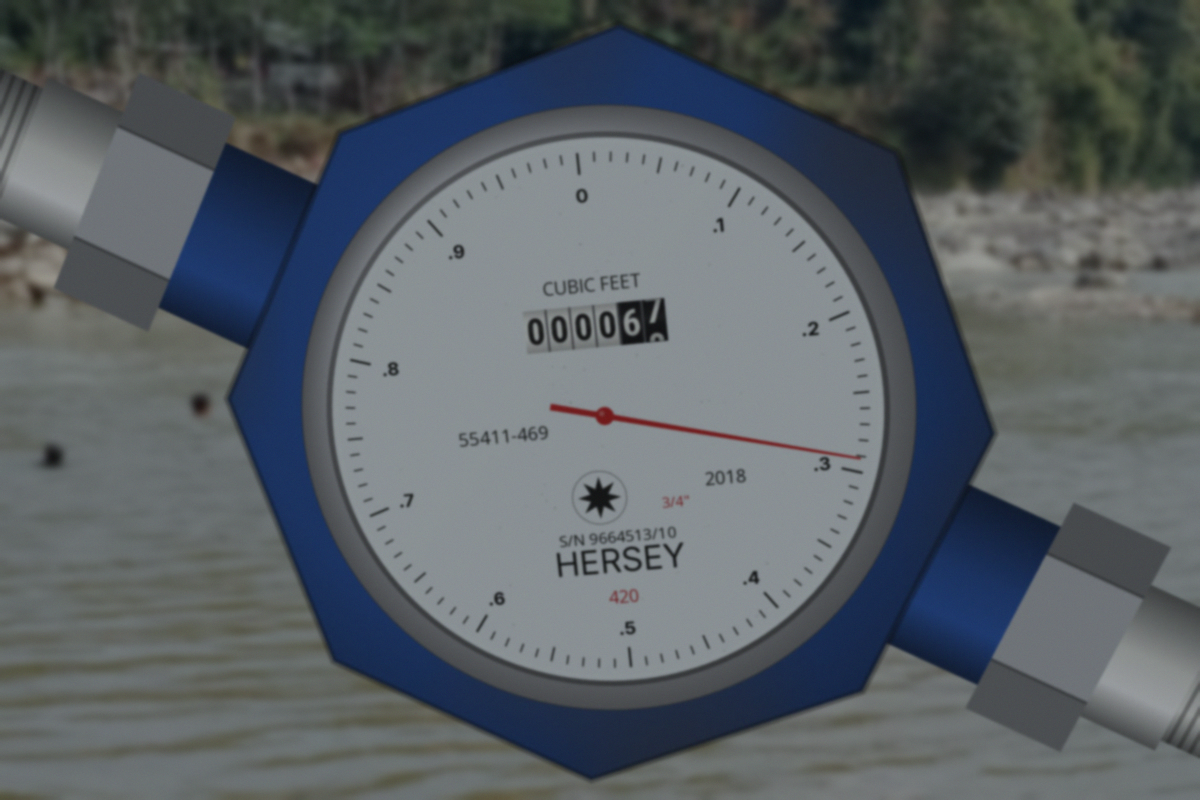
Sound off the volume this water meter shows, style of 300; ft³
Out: 67.29; ft³
